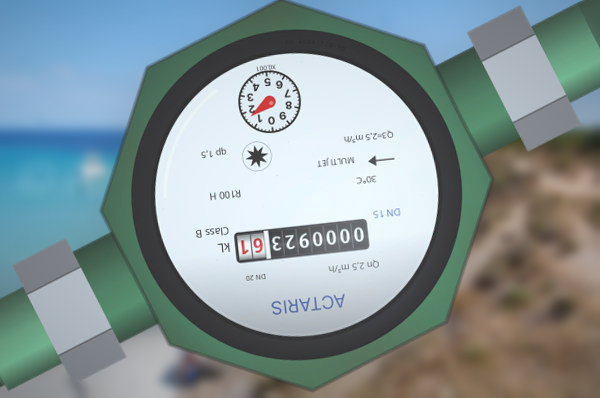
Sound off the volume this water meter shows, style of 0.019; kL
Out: 923.611; kL
